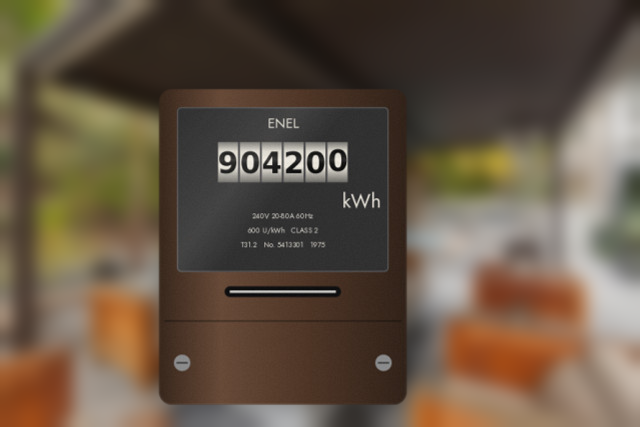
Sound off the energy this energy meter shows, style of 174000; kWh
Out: 904200; kWh
